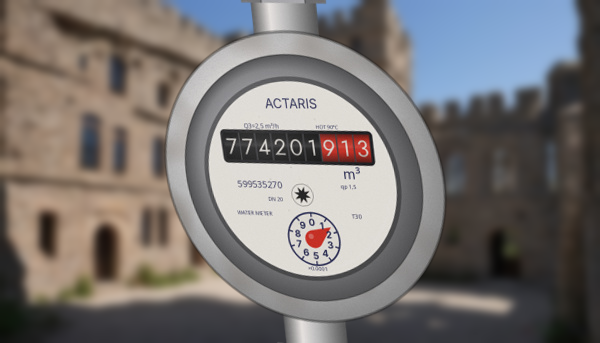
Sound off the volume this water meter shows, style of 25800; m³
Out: 774201.9131; m³
